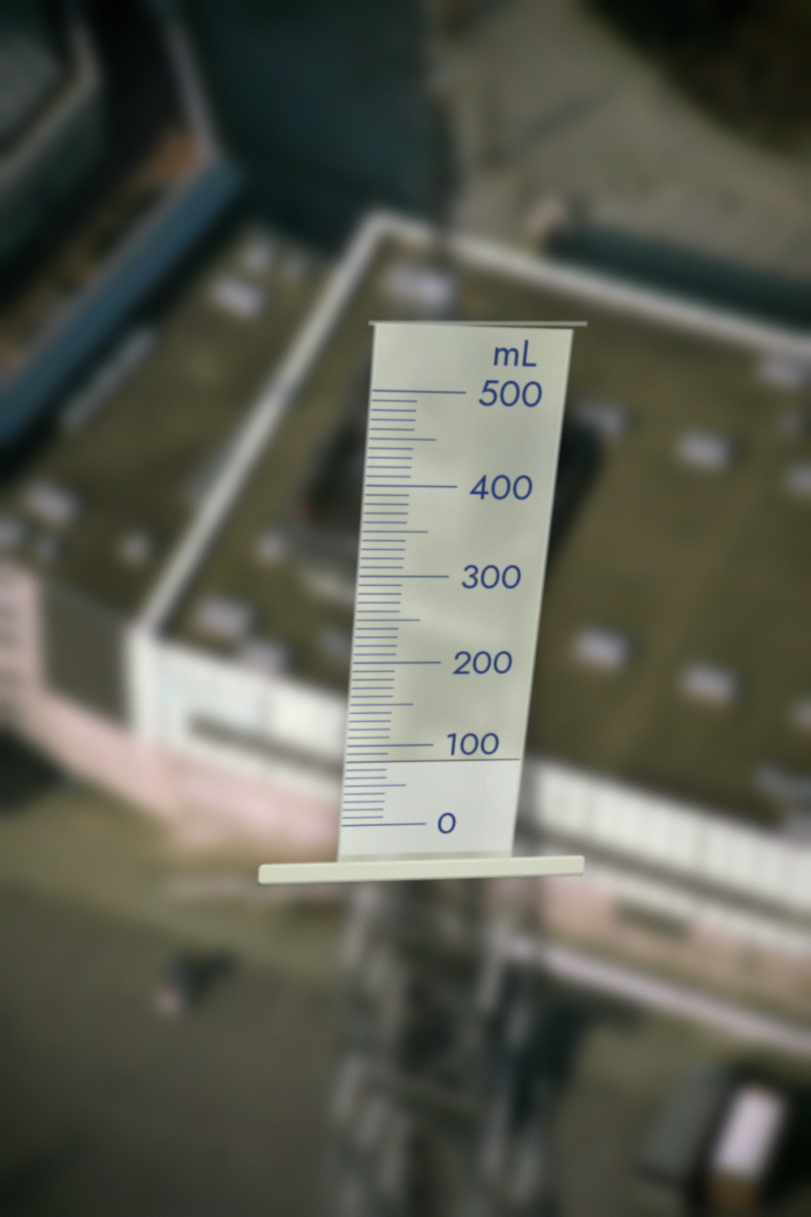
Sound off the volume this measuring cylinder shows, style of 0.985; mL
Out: 80; mL
